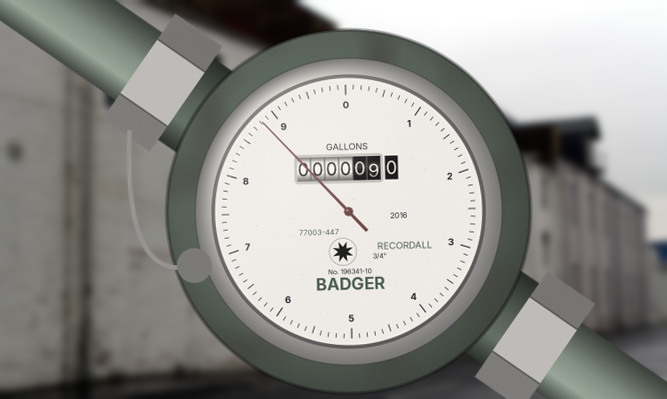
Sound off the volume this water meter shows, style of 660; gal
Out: 88.8; gal
